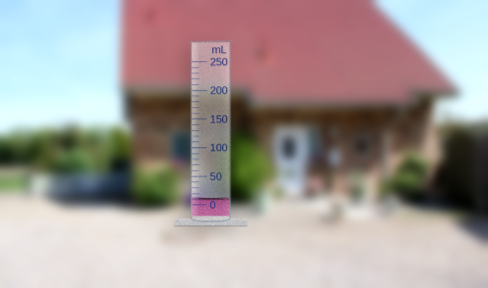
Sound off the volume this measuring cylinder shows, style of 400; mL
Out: 10; mL
